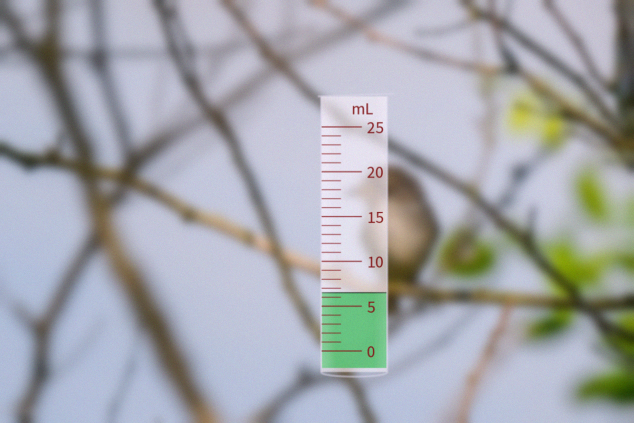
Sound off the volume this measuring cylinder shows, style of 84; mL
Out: 6.5; mL
